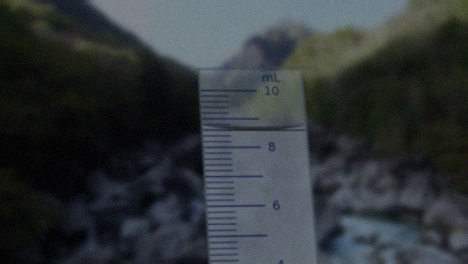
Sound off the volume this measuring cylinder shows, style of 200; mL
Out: 8.6; mL
